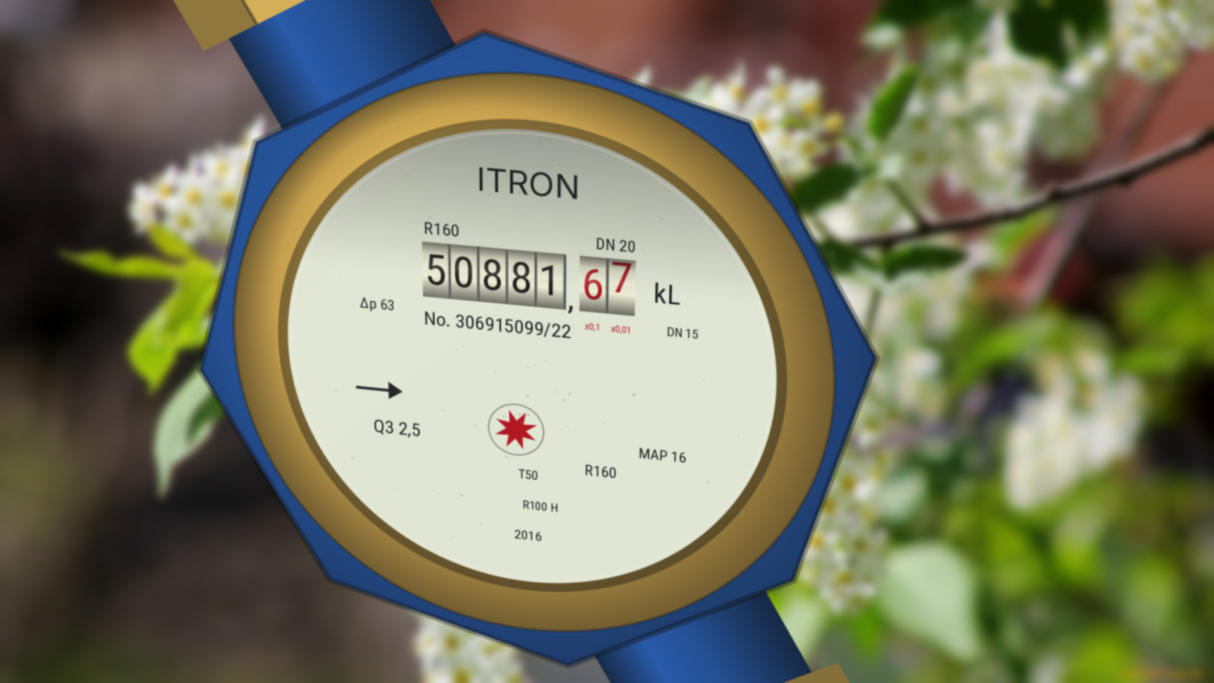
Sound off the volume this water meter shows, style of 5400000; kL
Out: 50881.67; kL
